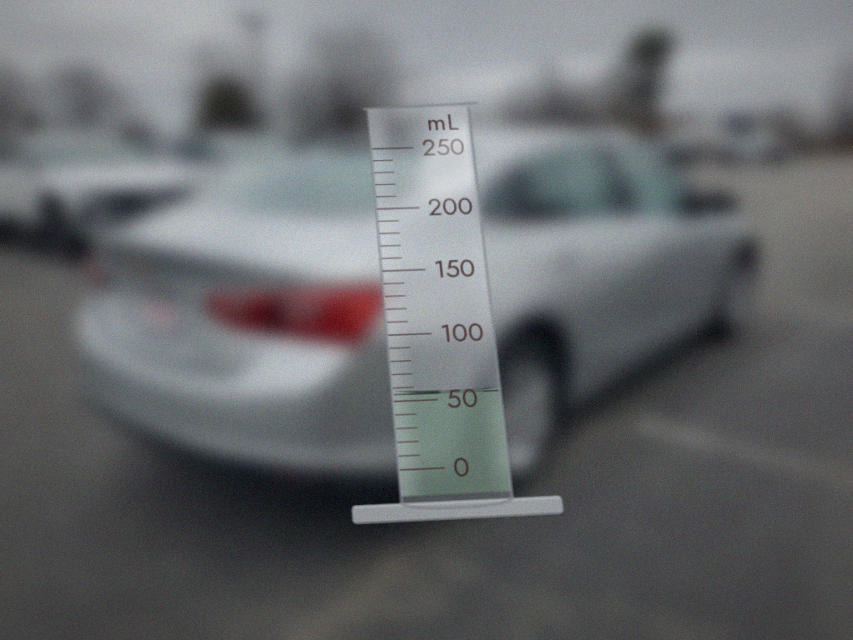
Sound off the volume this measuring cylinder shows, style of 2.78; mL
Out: 55; mL
